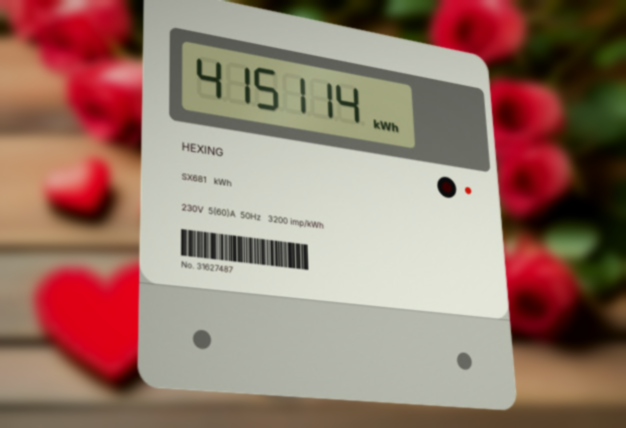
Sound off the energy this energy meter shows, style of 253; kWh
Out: 415114; kWh
